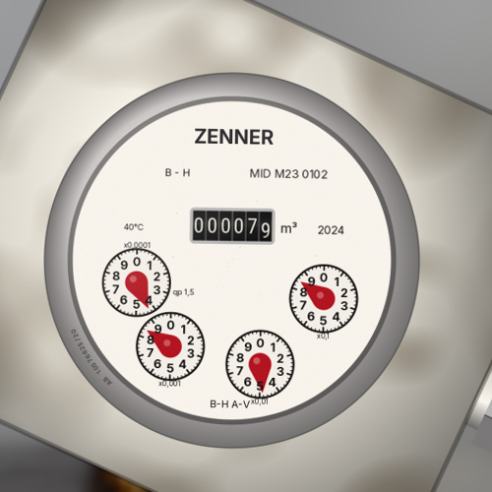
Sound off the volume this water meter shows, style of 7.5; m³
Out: 78.8484; m³
